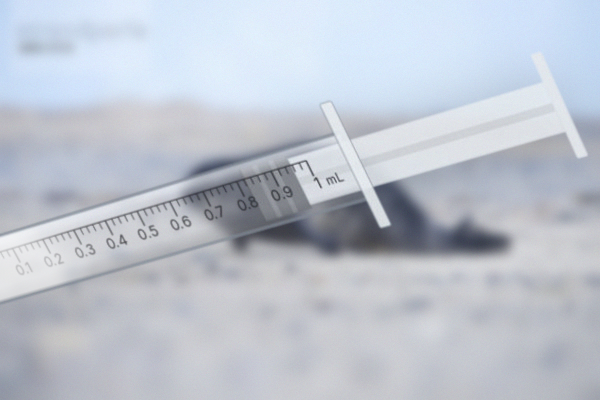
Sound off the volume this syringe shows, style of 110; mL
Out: 0.82; mL
